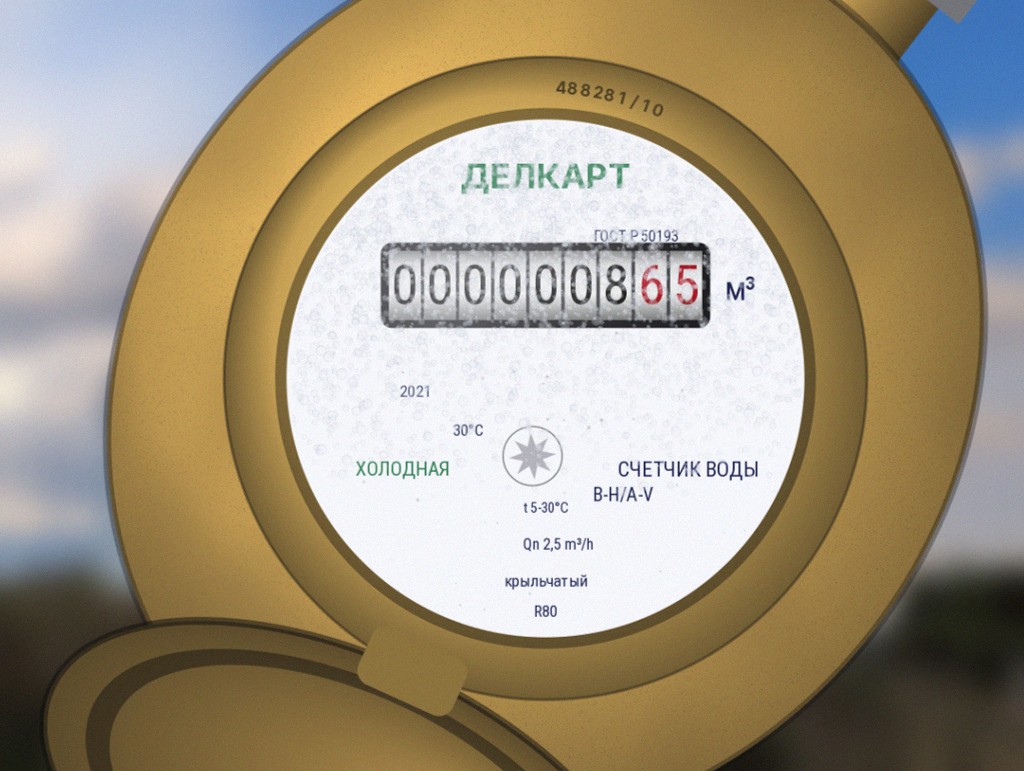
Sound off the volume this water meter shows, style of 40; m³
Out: 8.65; m³
